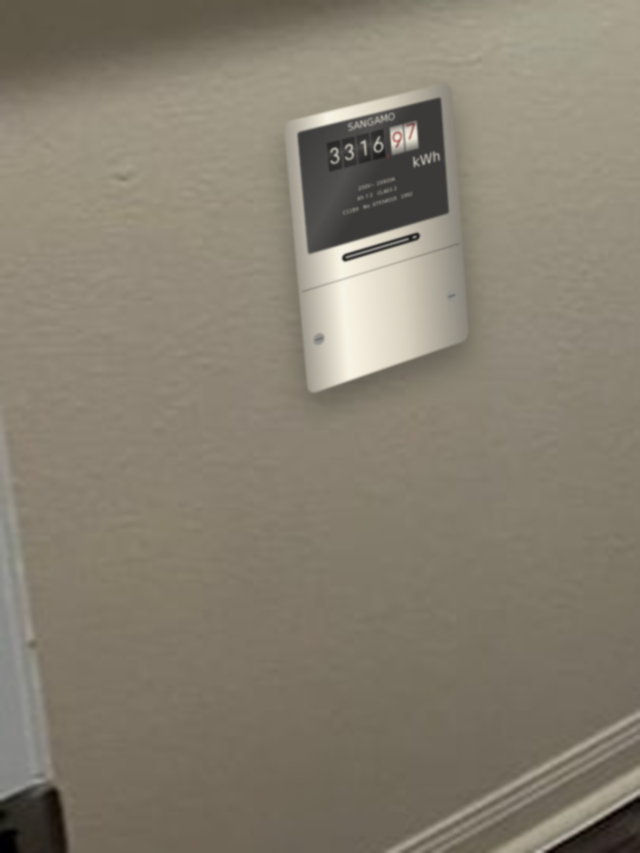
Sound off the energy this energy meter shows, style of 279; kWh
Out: 3316.97; kWh
